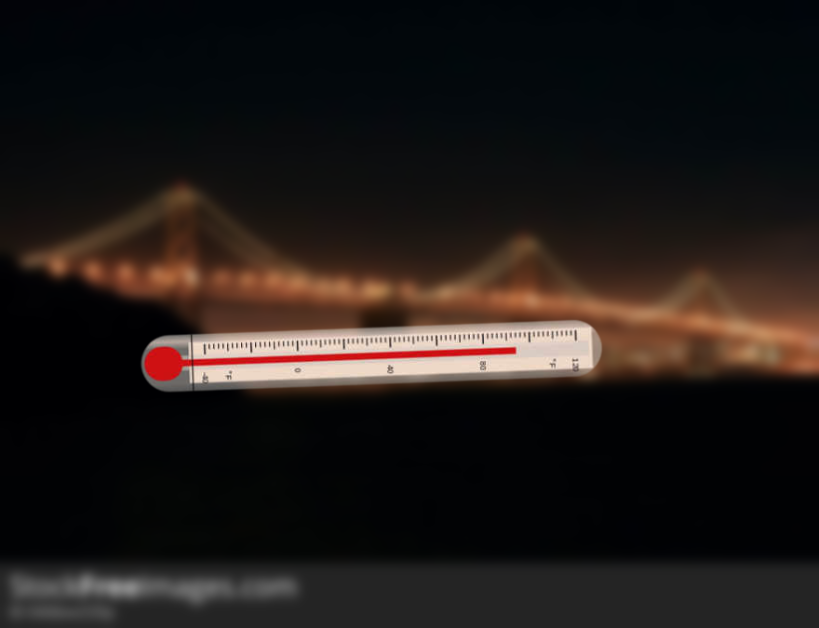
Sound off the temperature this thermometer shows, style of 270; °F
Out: 94; °F
